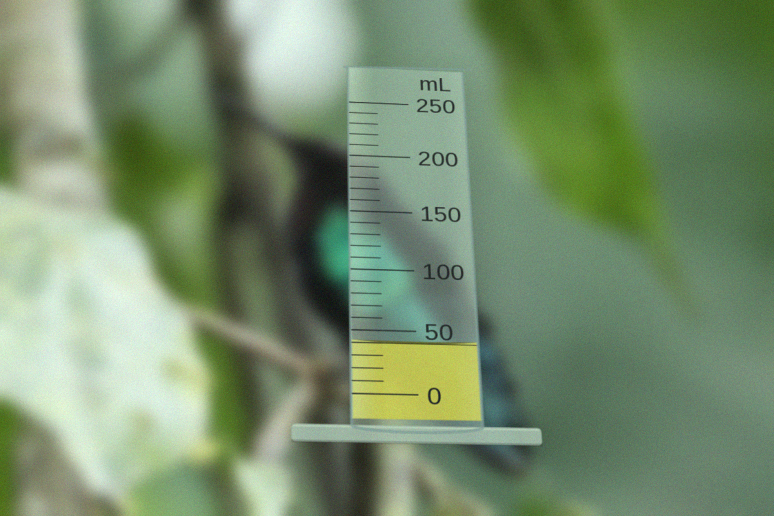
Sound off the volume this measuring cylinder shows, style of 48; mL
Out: 40; mL
